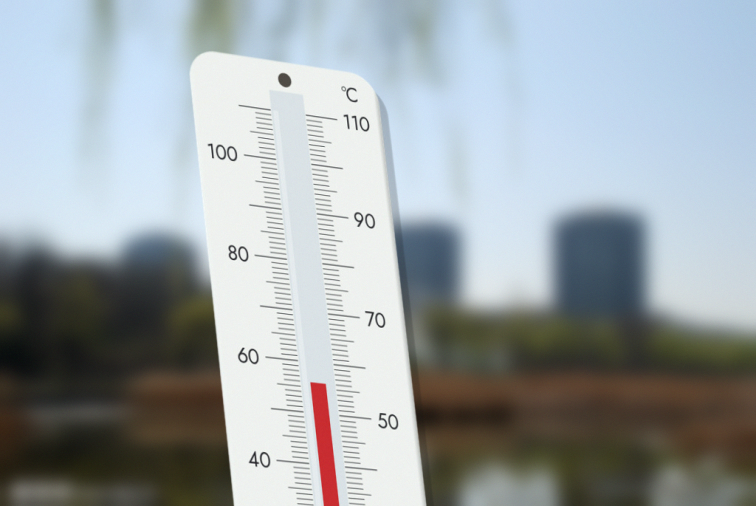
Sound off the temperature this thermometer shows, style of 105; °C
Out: 56; °C
